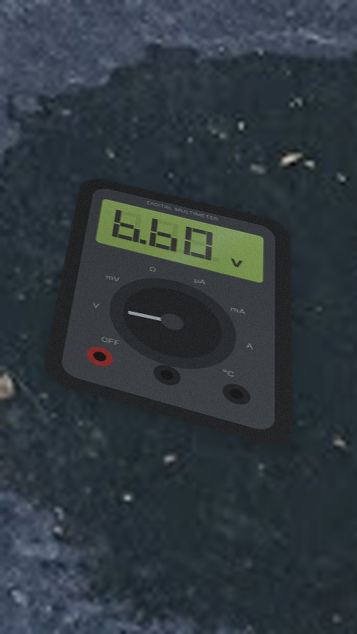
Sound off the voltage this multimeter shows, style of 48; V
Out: 6.60; V
